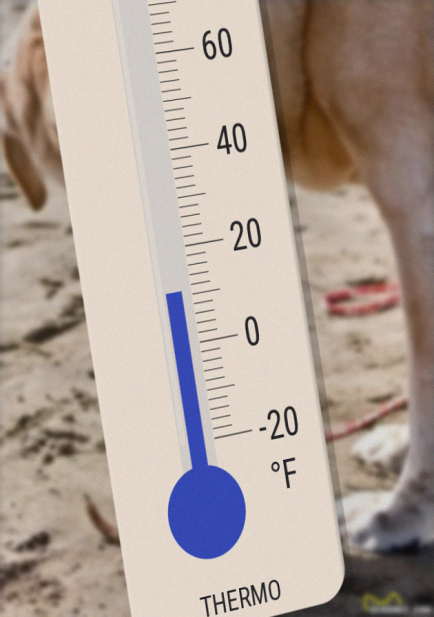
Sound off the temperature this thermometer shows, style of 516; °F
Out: 11; °F
